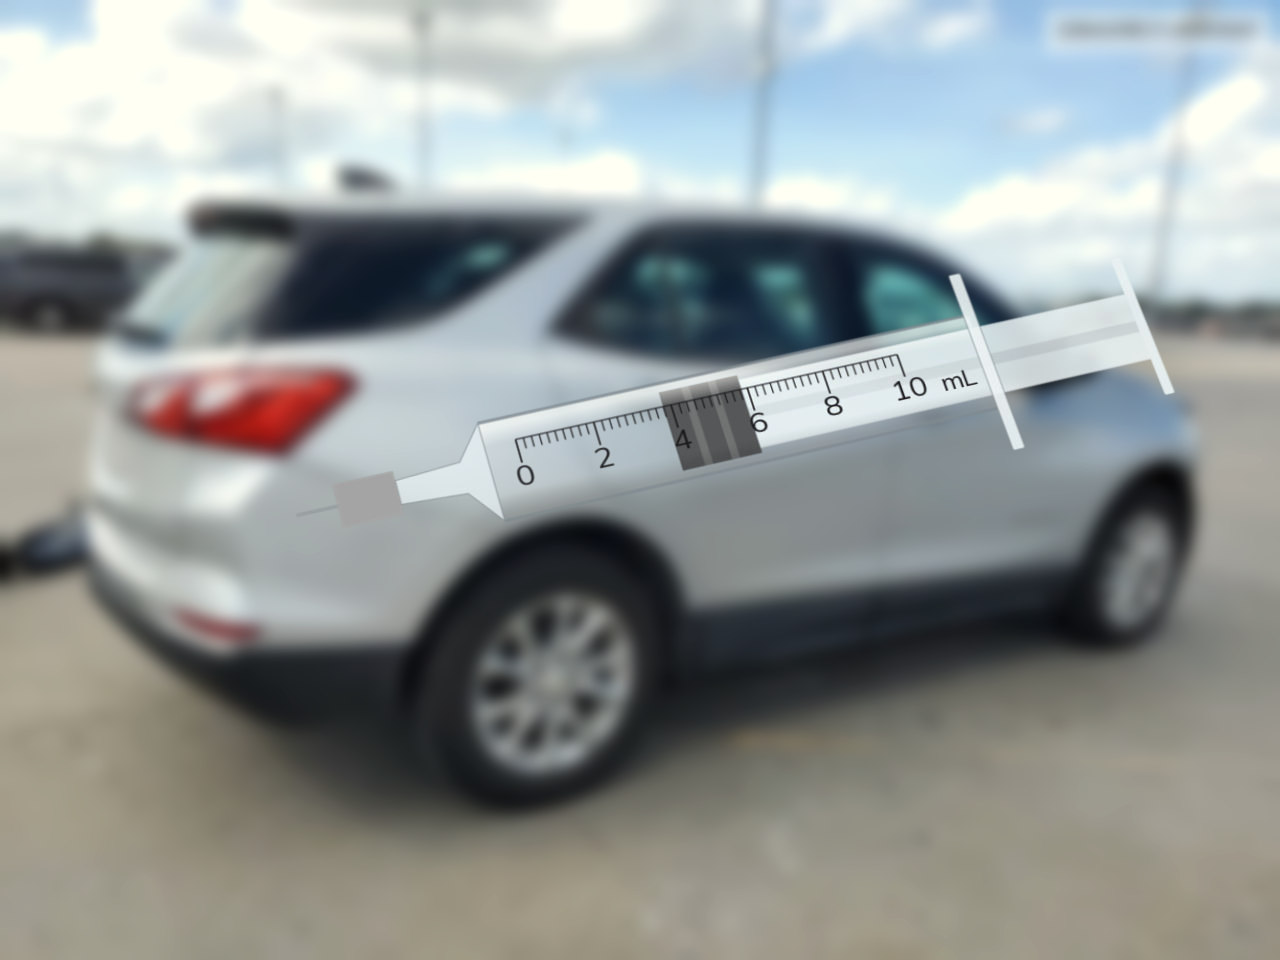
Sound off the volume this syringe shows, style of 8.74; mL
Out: 3.8; mL
